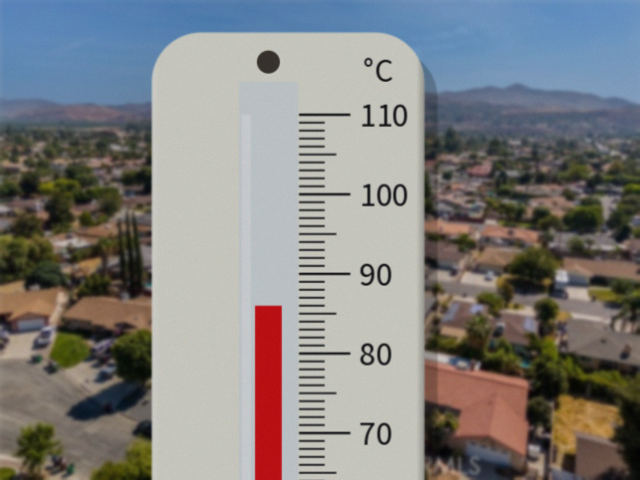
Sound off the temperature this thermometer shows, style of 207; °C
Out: 86; °C
